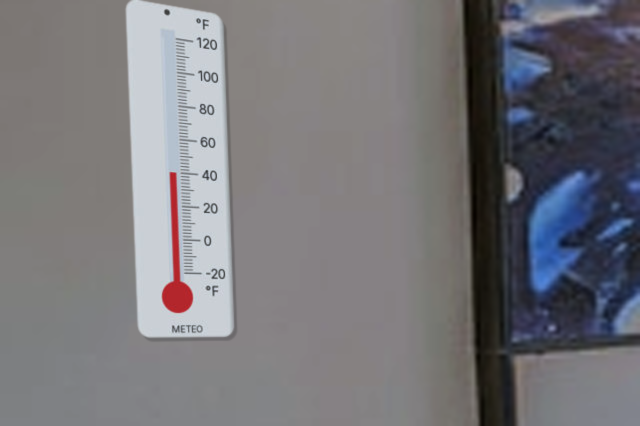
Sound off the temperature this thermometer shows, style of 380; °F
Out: 40; °F
